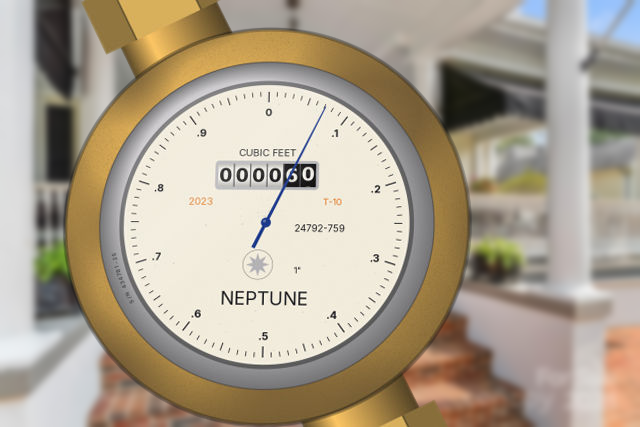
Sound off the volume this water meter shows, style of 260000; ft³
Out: 60.07; ft³
